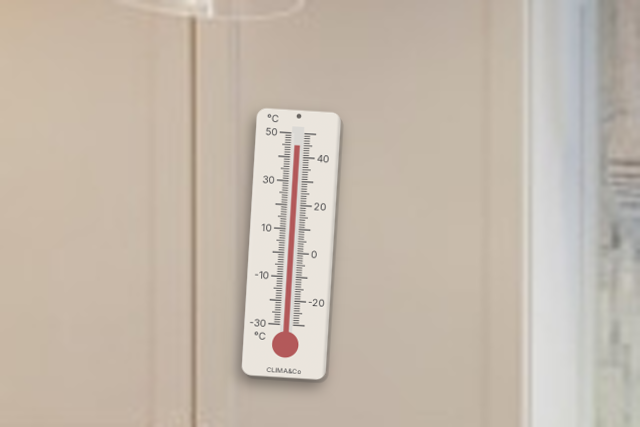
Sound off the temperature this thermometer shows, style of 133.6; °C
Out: 45; °C
